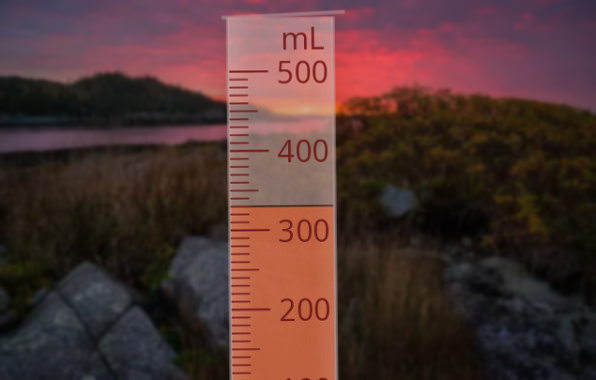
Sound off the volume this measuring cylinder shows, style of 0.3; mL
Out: 330; mL
